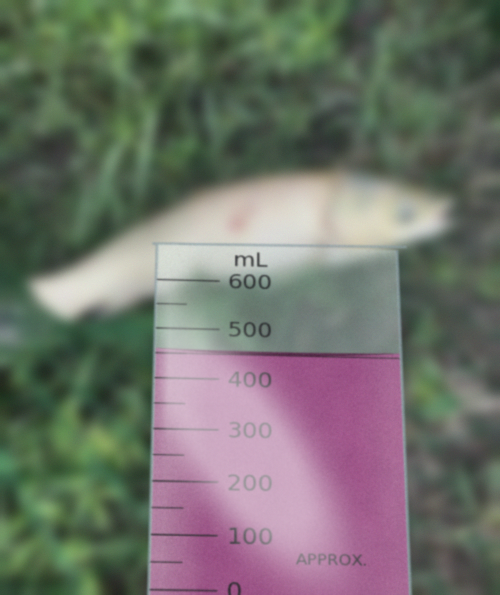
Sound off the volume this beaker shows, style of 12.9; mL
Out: 450; mL
